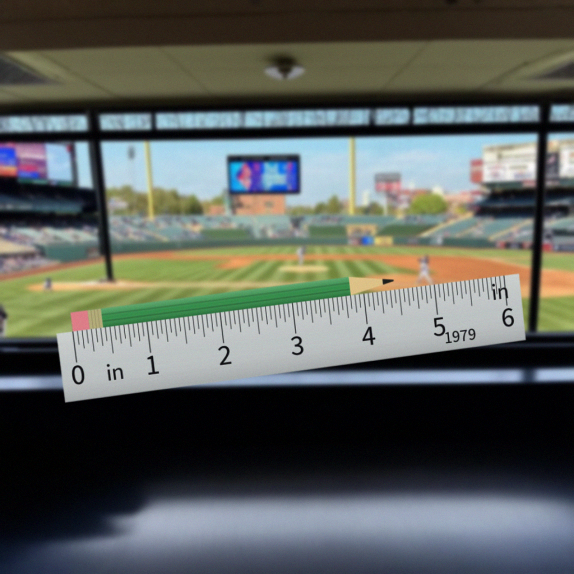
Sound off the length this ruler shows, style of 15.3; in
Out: 4.4375; in
